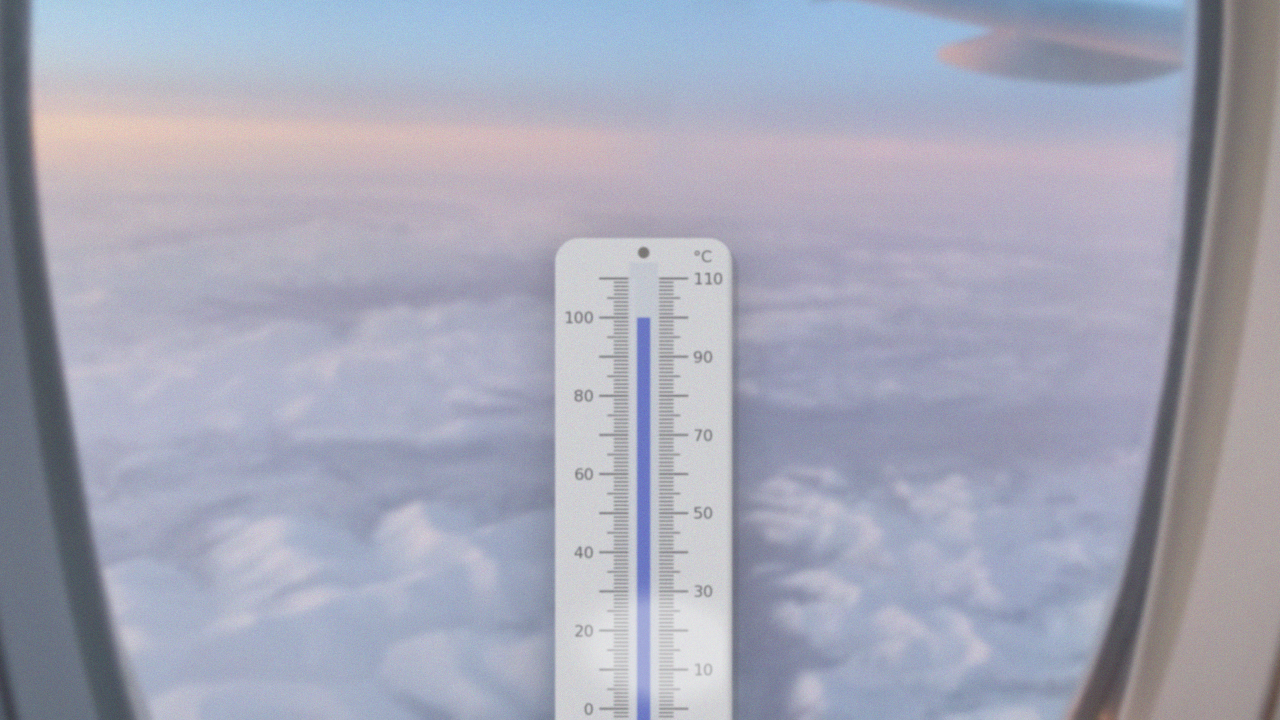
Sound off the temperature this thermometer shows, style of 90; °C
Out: 100; °C
